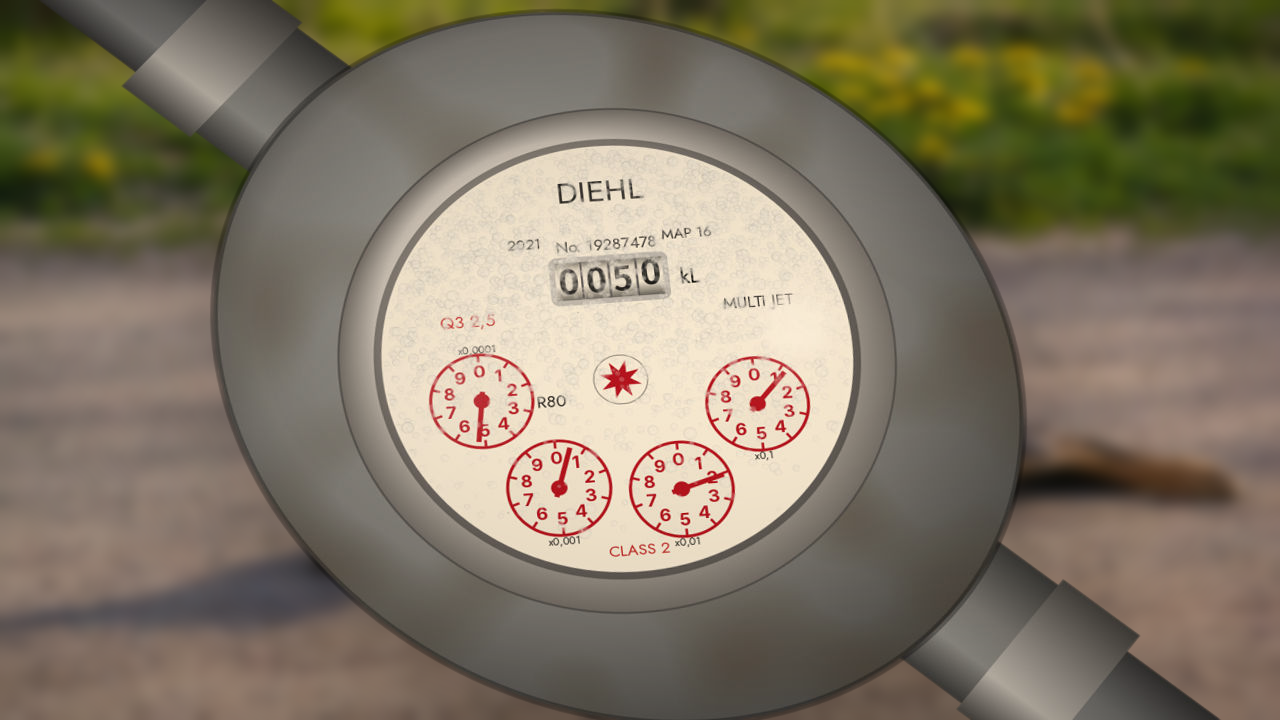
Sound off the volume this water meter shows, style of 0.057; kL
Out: 50.1205; kL
